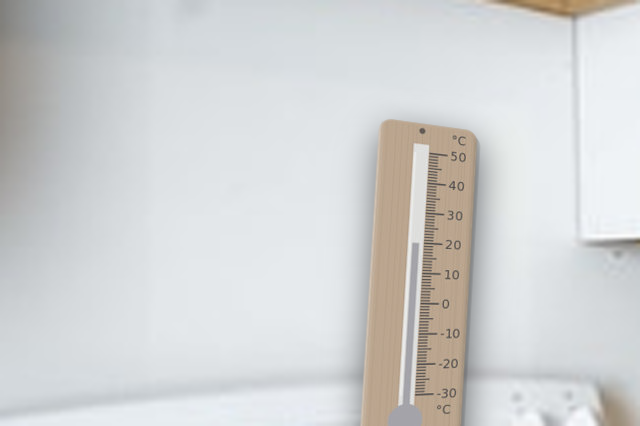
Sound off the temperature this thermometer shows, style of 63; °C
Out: 20; °C
